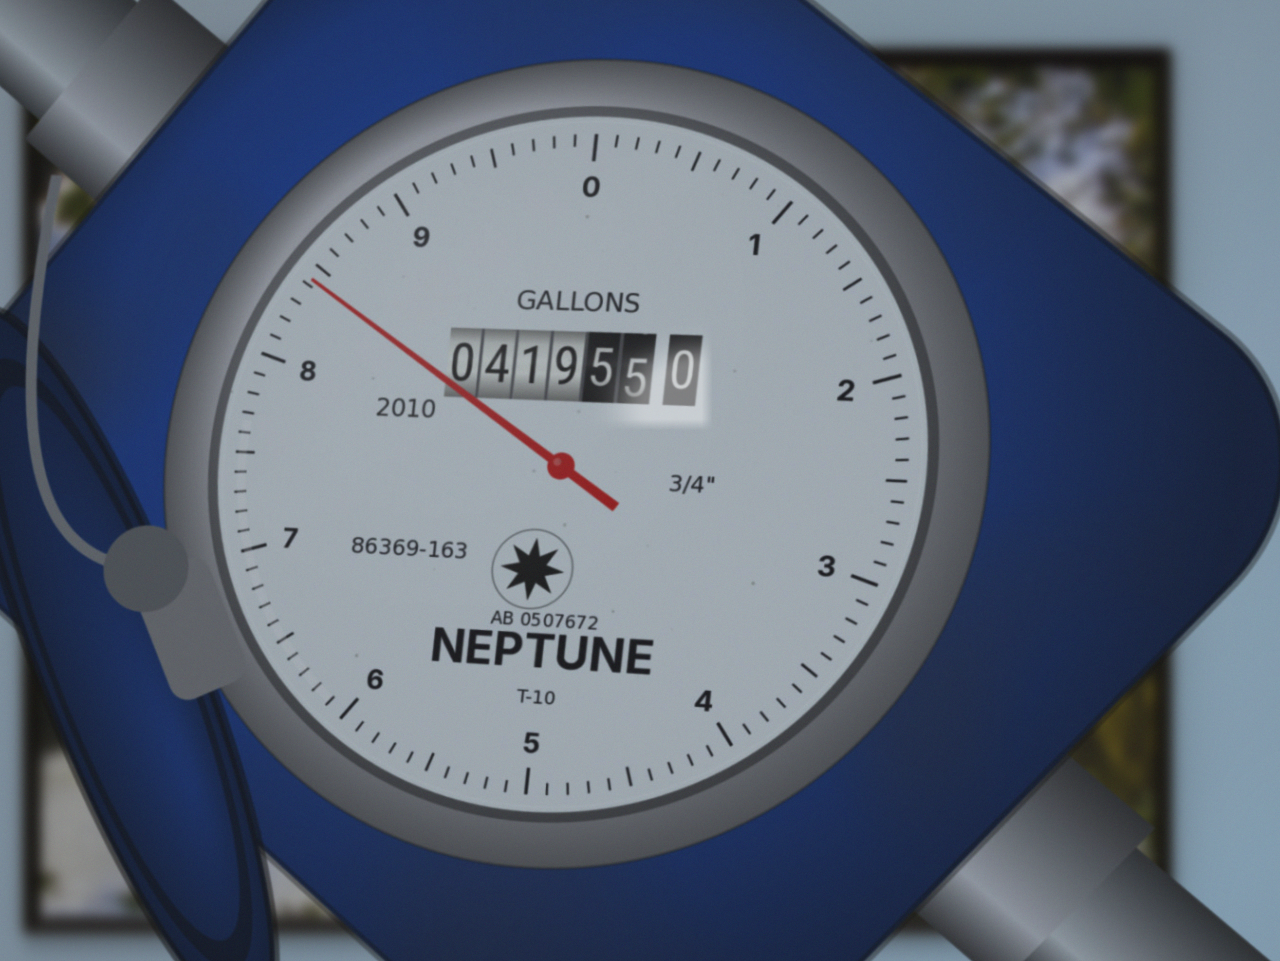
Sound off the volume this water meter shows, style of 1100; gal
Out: 419548.4; gal
